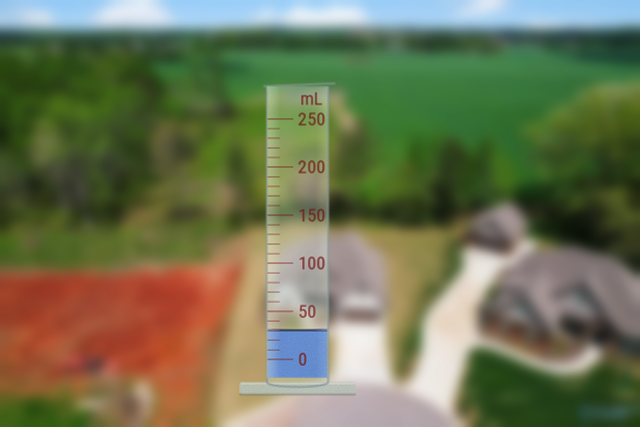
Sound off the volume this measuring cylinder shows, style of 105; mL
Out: 30; mL
